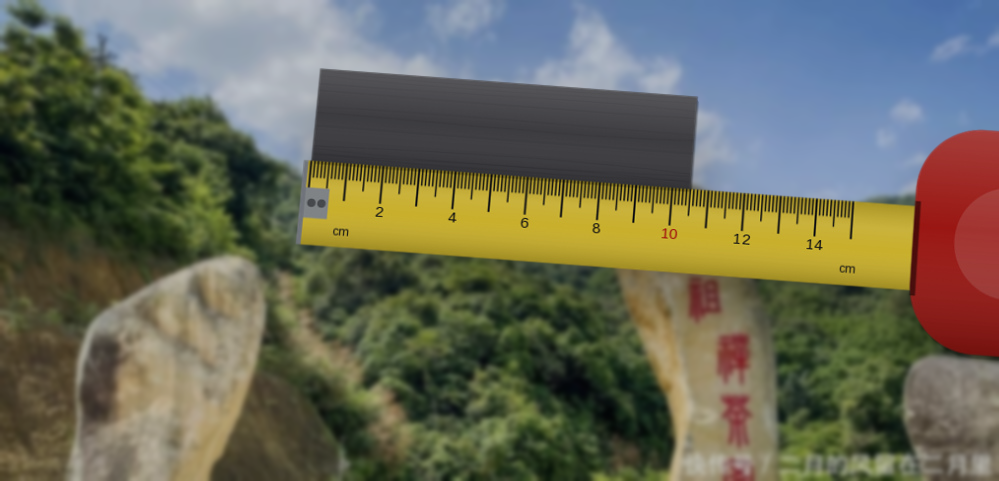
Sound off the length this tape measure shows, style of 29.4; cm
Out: 10.5; cm
